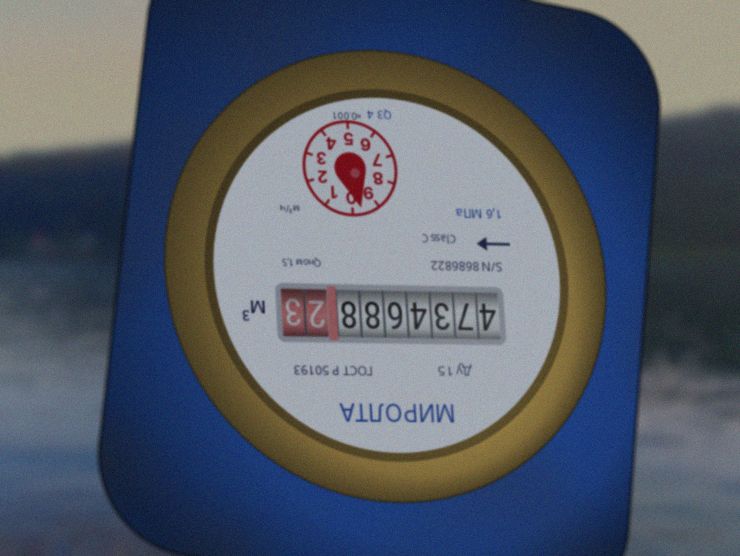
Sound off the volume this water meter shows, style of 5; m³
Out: 4734688.229; m³
